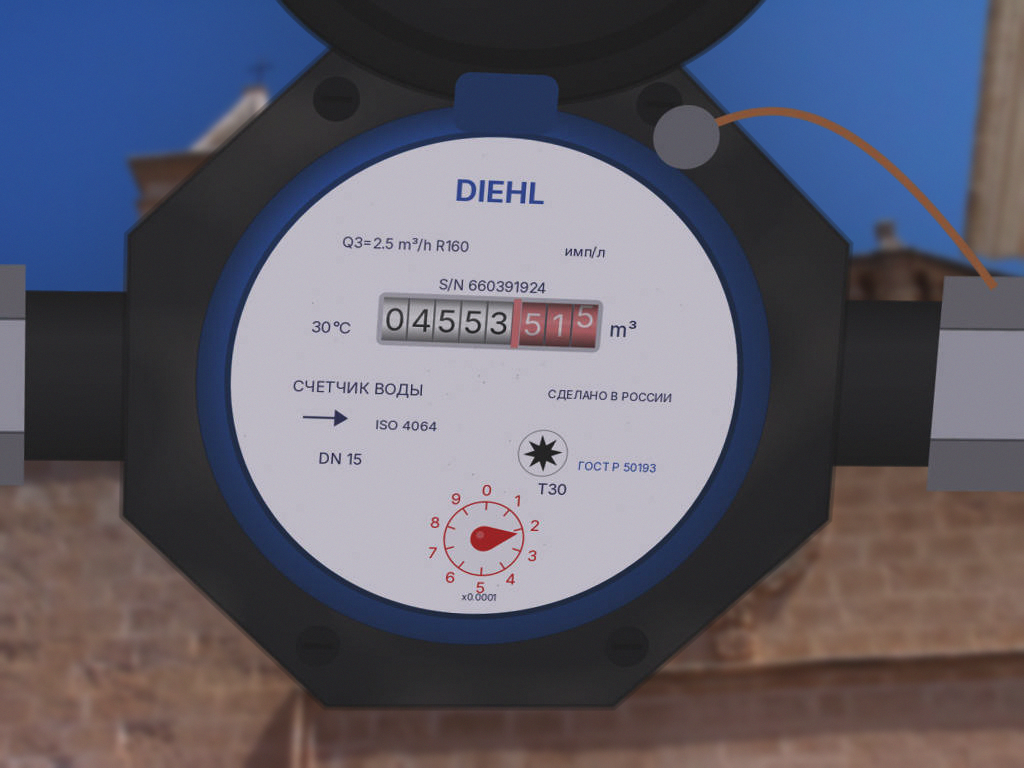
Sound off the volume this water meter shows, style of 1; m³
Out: 4553.5152; m³
